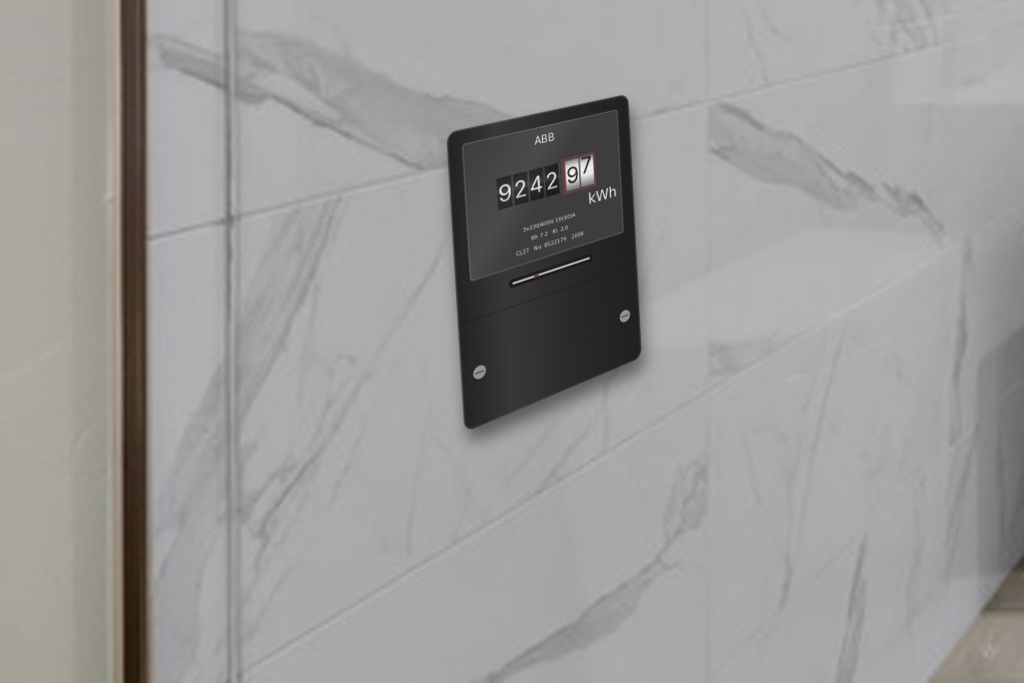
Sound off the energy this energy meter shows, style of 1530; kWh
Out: 9242.97; kWh
